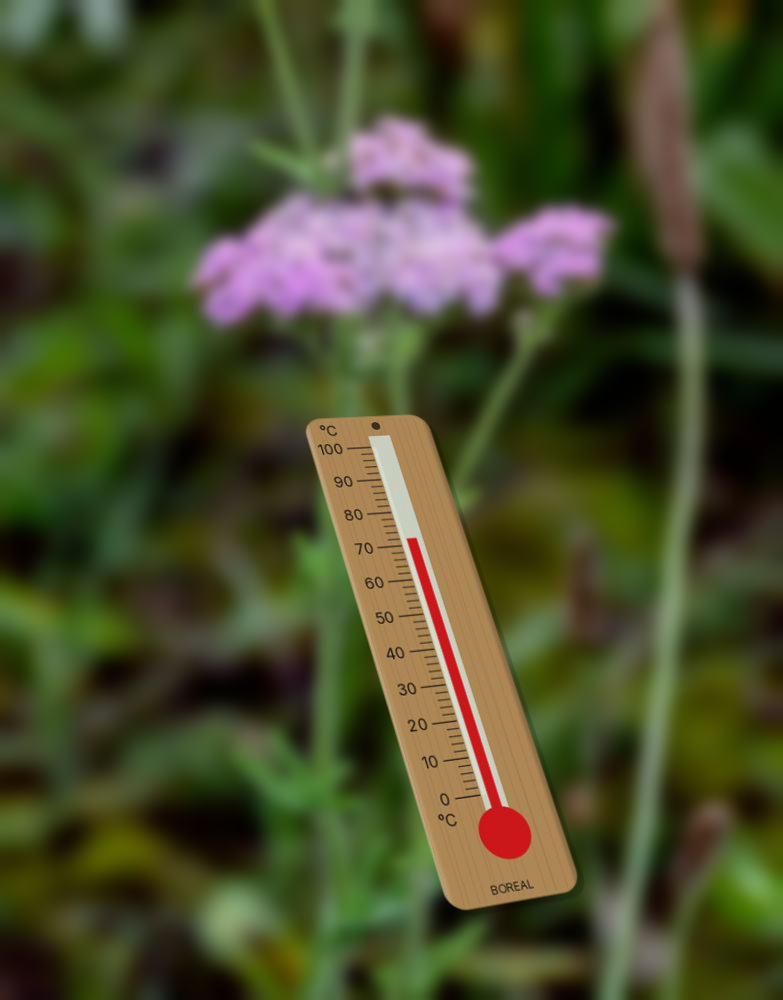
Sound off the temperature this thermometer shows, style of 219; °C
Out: 72; °C
